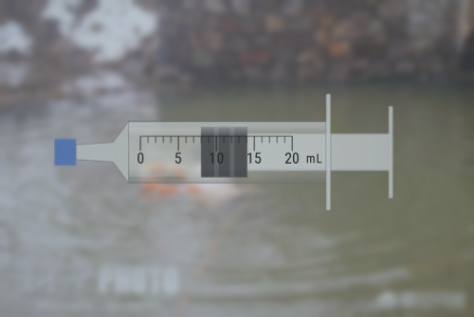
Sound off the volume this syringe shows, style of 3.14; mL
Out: 8; mL
